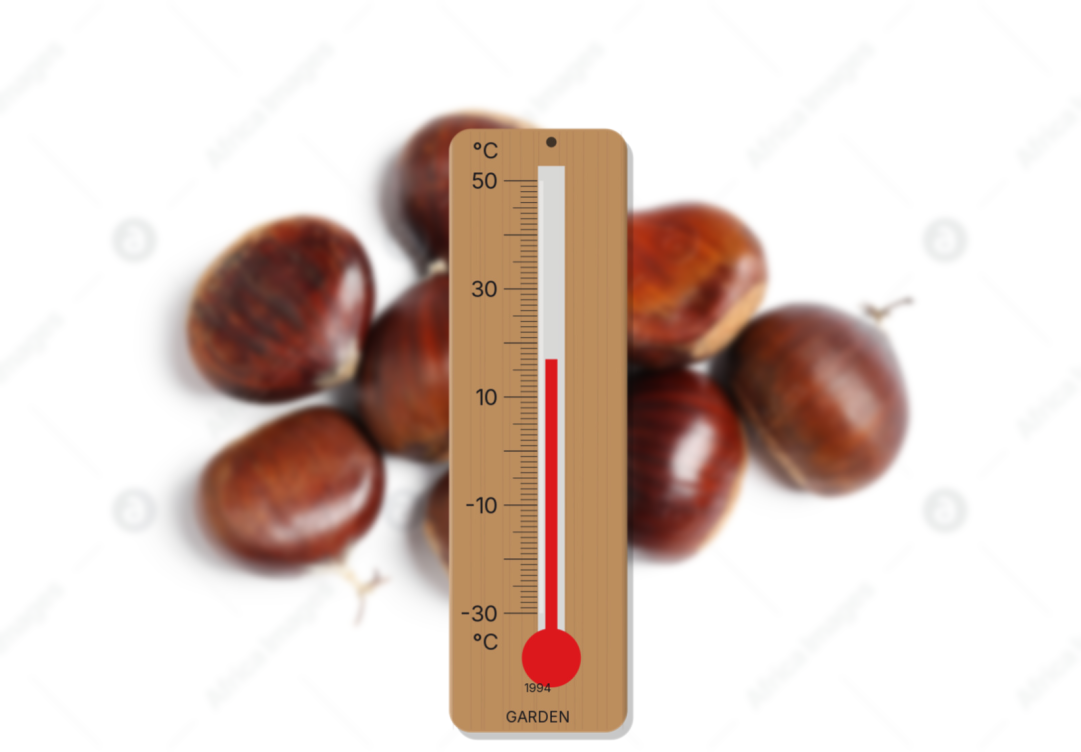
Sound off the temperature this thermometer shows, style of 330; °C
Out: 17; °C
